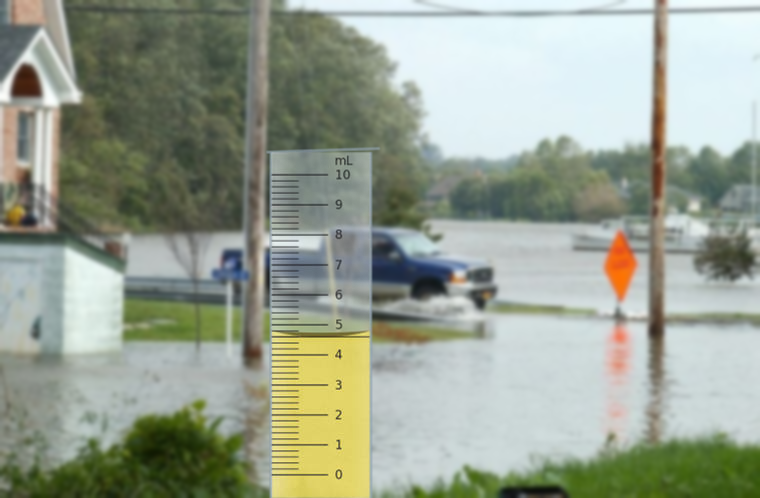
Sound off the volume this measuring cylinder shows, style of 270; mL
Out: 4.6; mL
